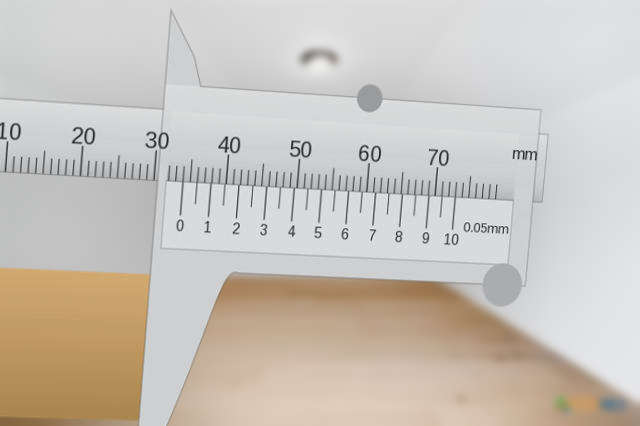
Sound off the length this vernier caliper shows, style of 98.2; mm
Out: 34.0; mm
